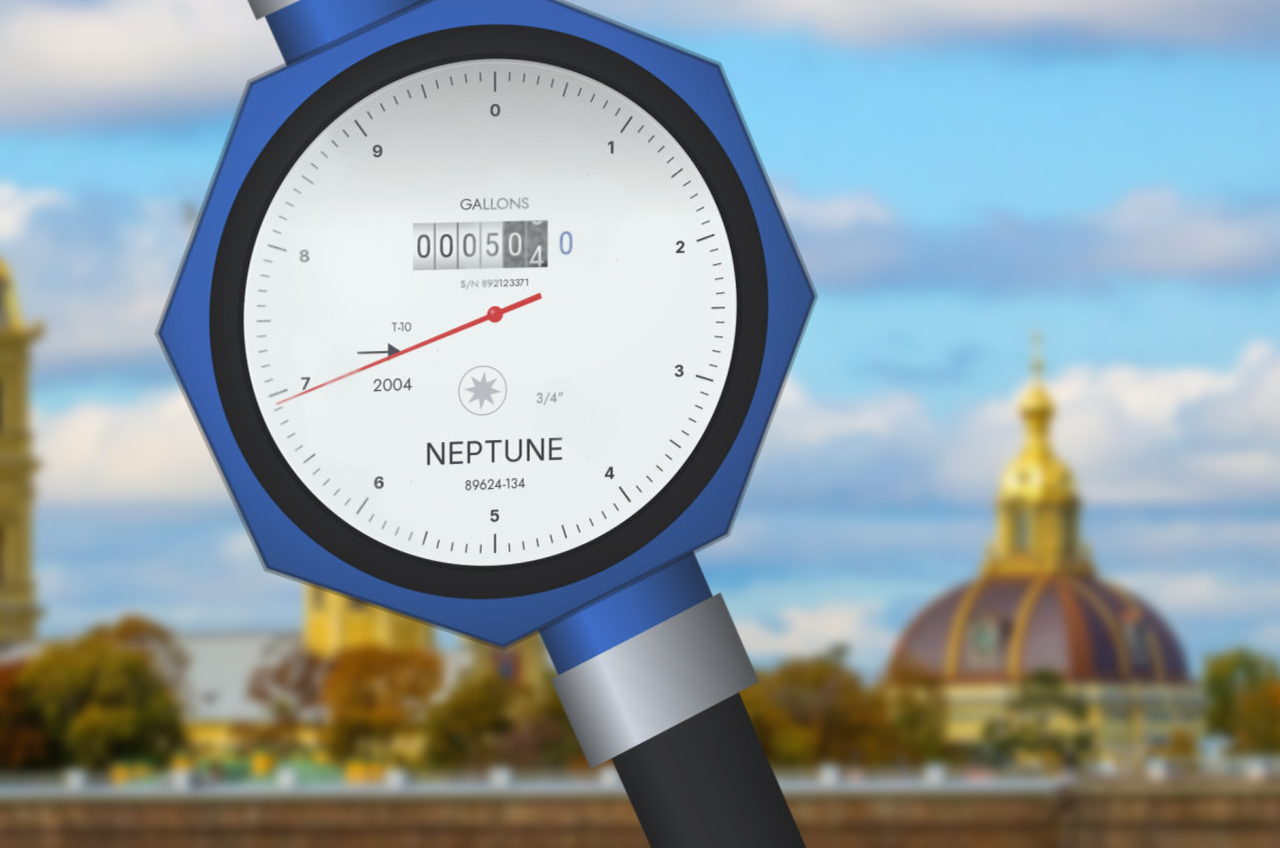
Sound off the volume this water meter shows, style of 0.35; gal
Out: 5036.9; gal
